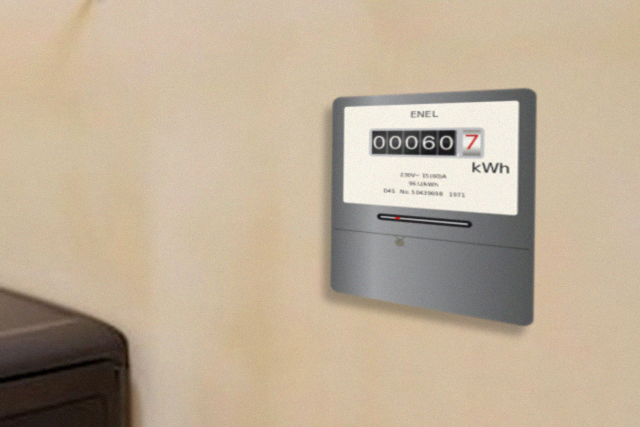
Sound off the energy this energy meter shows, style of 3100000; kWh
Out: 60.7; kWh
